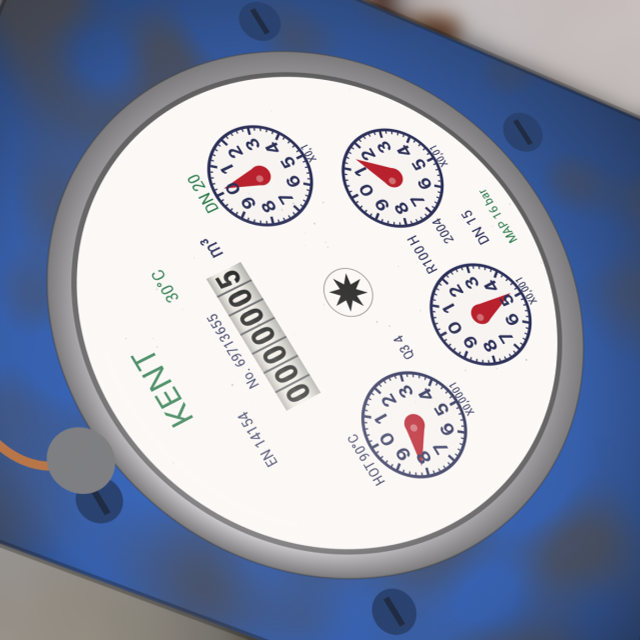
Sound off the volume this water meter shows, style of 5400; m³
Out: 5.0148; m³
